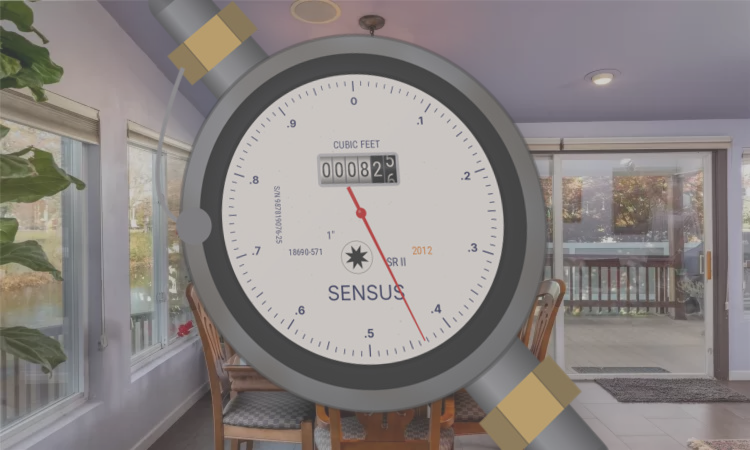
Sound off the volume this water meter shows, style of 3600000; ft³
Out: 825.43; ft³
